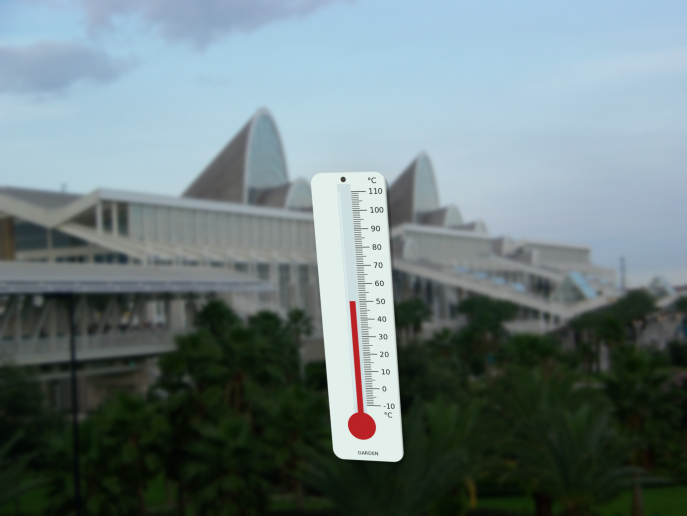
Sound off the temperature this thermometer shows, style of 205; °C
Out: 50; °C
